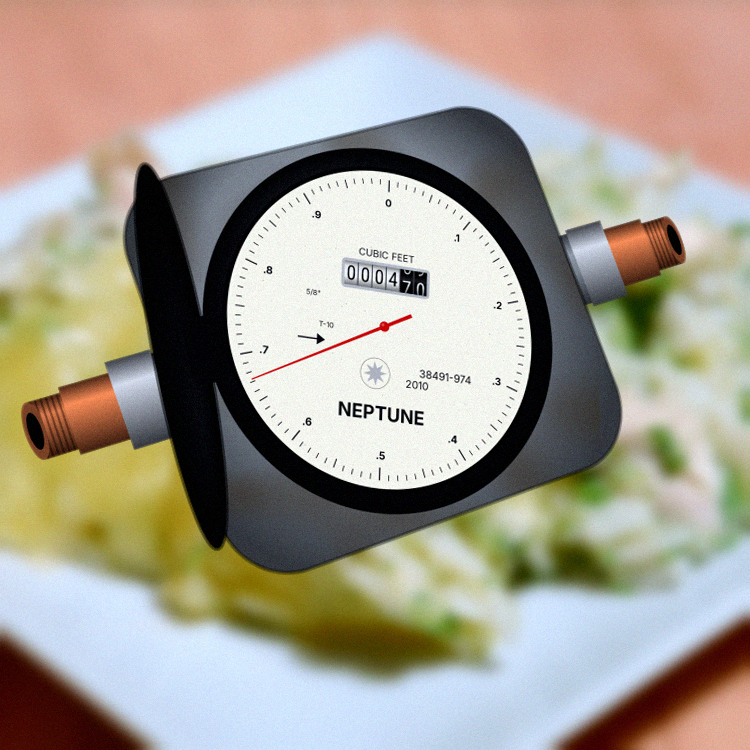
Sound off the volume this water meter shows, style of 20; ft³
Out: 469.67; ft³
